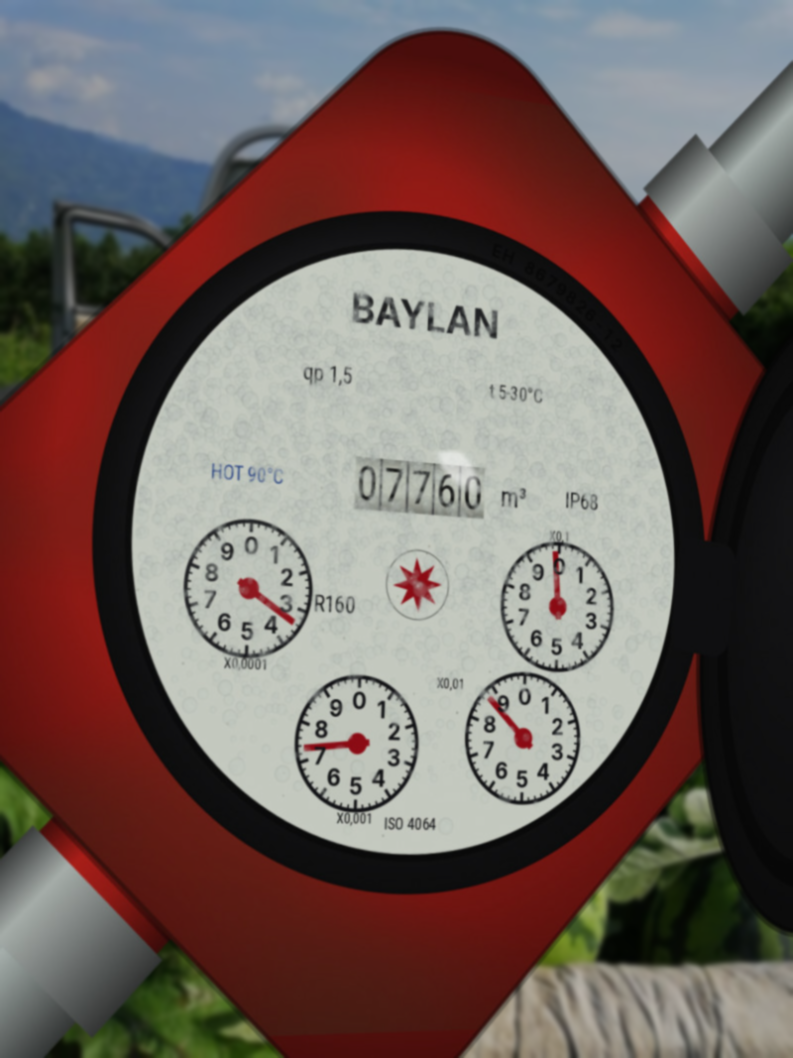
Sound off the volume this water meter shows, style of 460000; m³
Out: 7759.9873; m³
